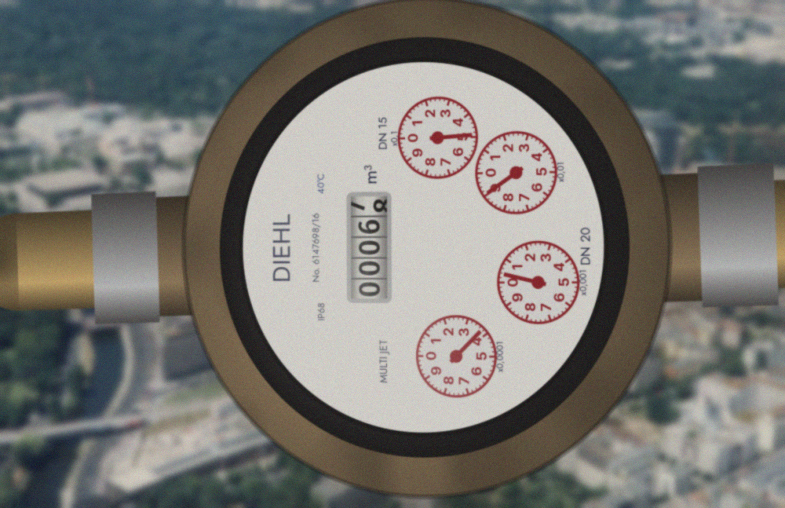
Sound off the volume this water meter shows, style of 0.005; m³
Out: 67.4903; m³
